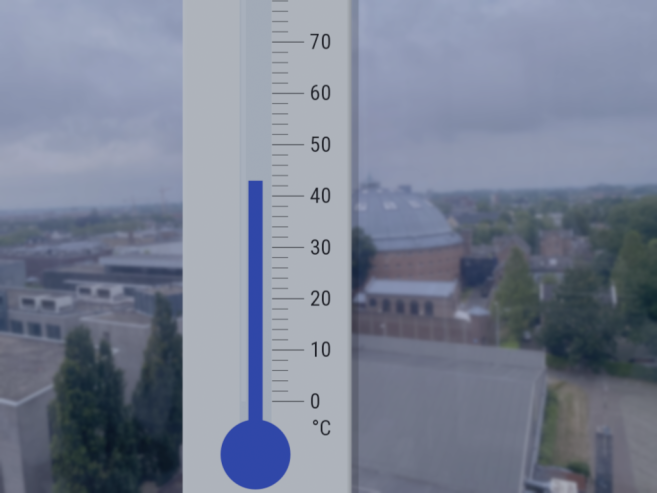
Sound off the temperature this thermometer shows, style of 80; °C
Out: 43; °C
